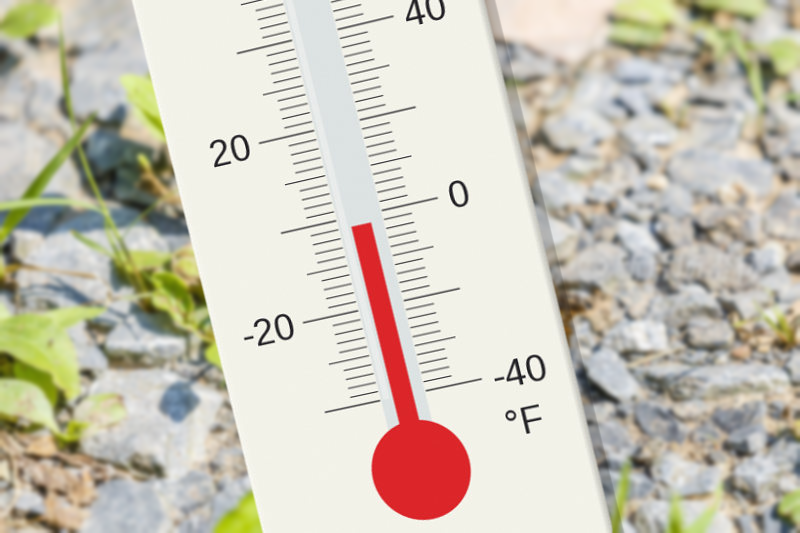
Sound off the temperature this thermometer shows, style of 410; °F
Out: -2; °F
